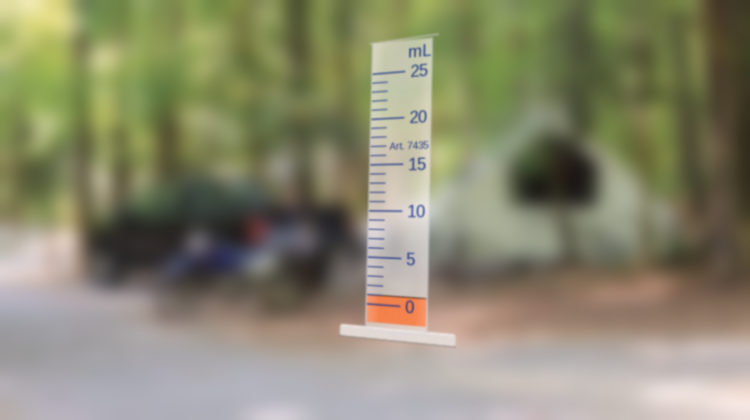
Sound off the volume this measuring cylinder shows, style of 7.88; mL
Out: 1; mL
